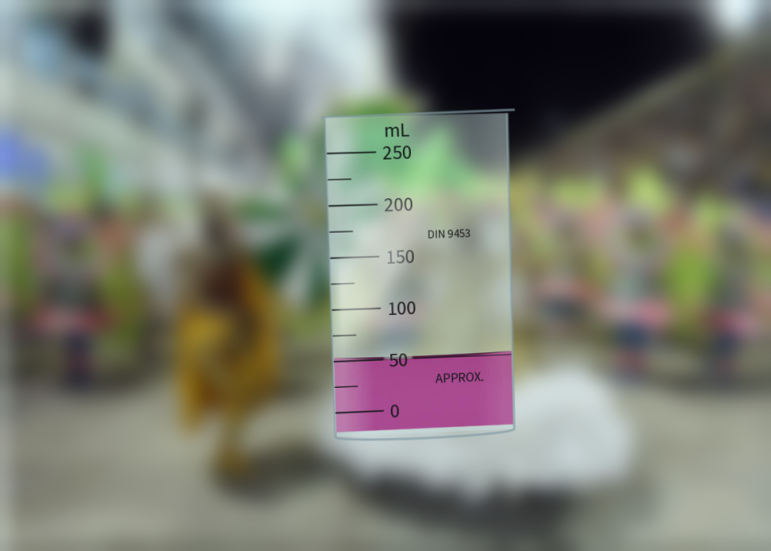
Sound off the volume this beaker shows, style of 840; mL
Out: 50; mL
